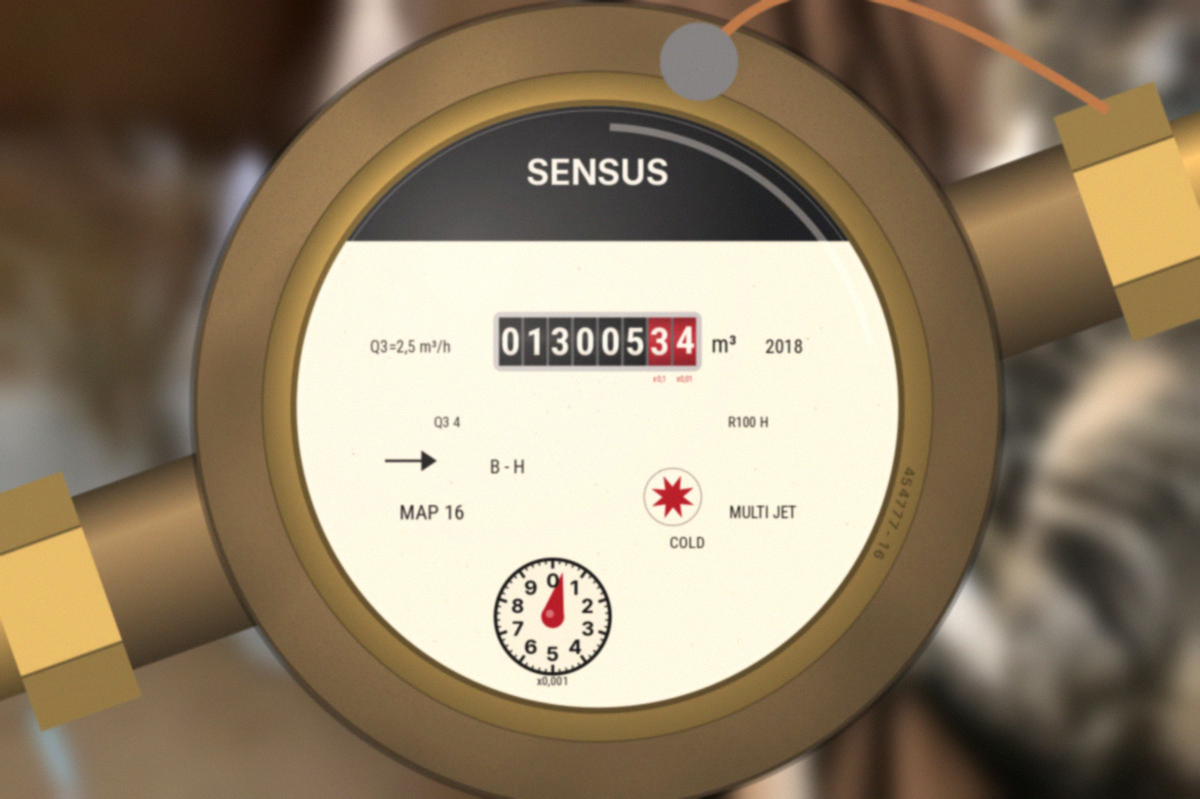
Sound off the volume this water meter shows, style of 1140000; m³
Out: 13005.340; m³
